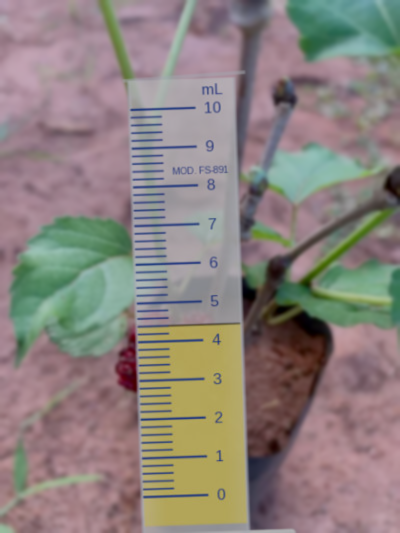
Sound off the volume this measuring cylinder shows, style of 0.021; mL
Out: 4.4; mL
